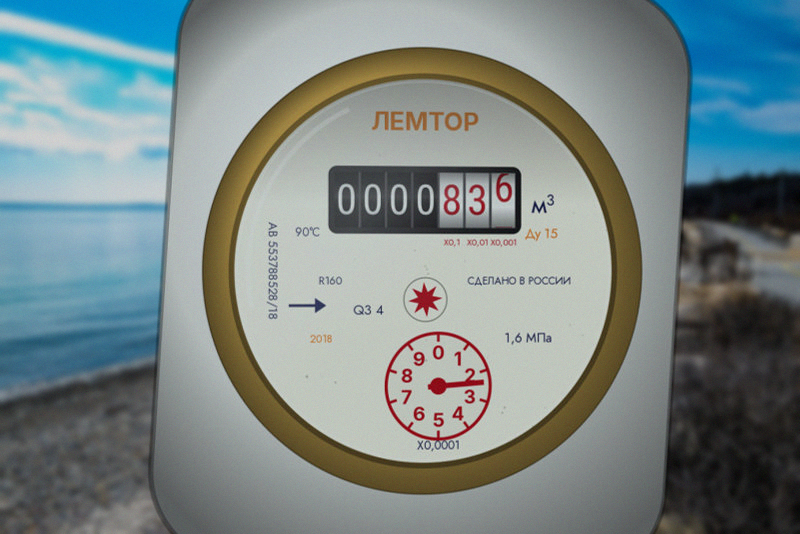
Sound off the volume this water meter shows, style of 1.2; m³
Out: 0.8362; m³
